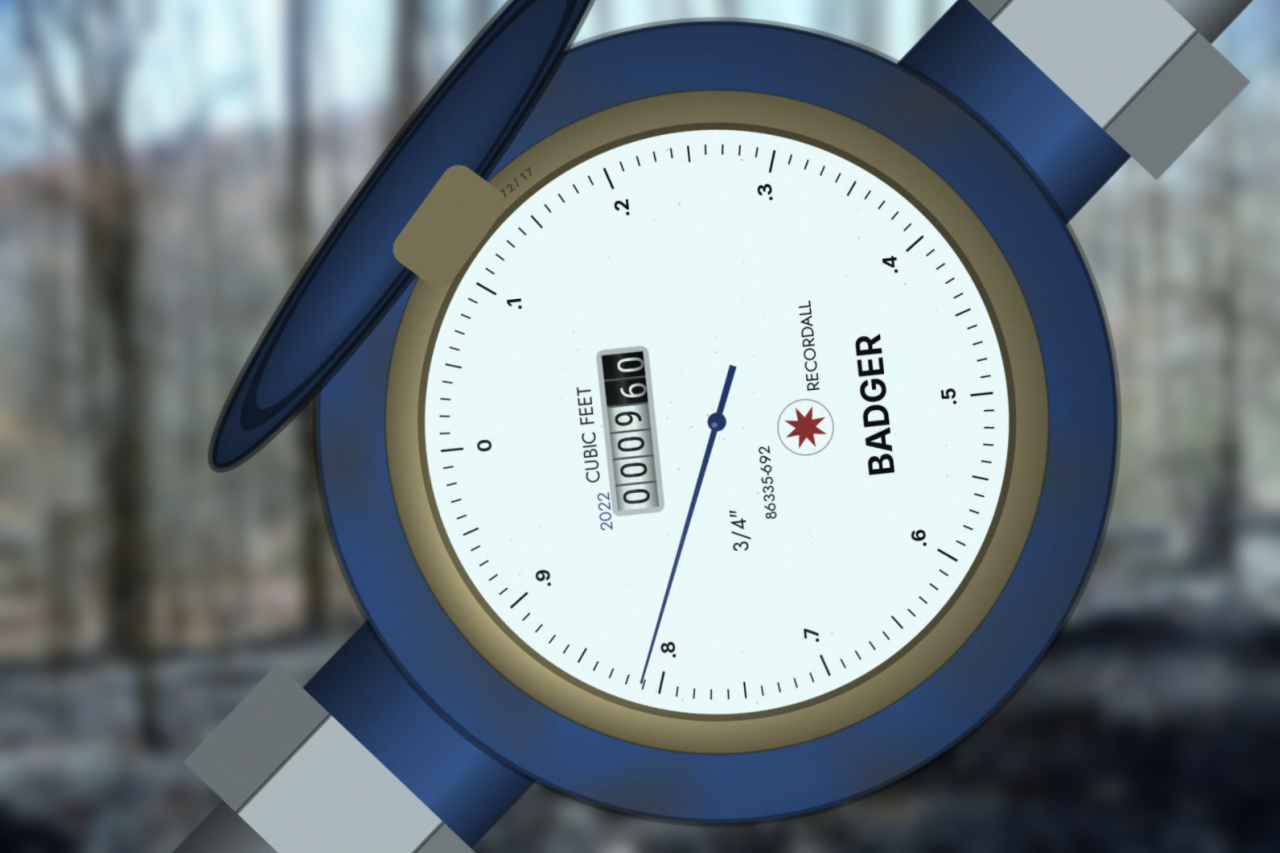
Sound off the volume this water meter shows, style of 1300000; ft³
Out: 959.81; ft³
